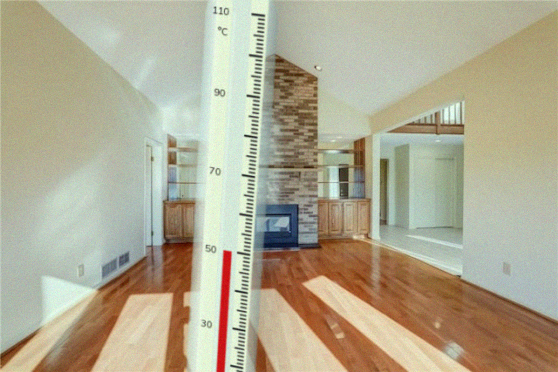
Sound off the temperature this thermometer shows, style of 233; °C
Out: 50; °C
